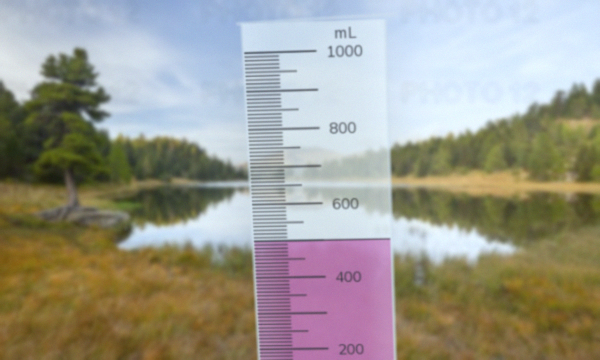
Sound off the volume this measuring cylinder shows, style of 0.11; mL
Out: 500; mL
